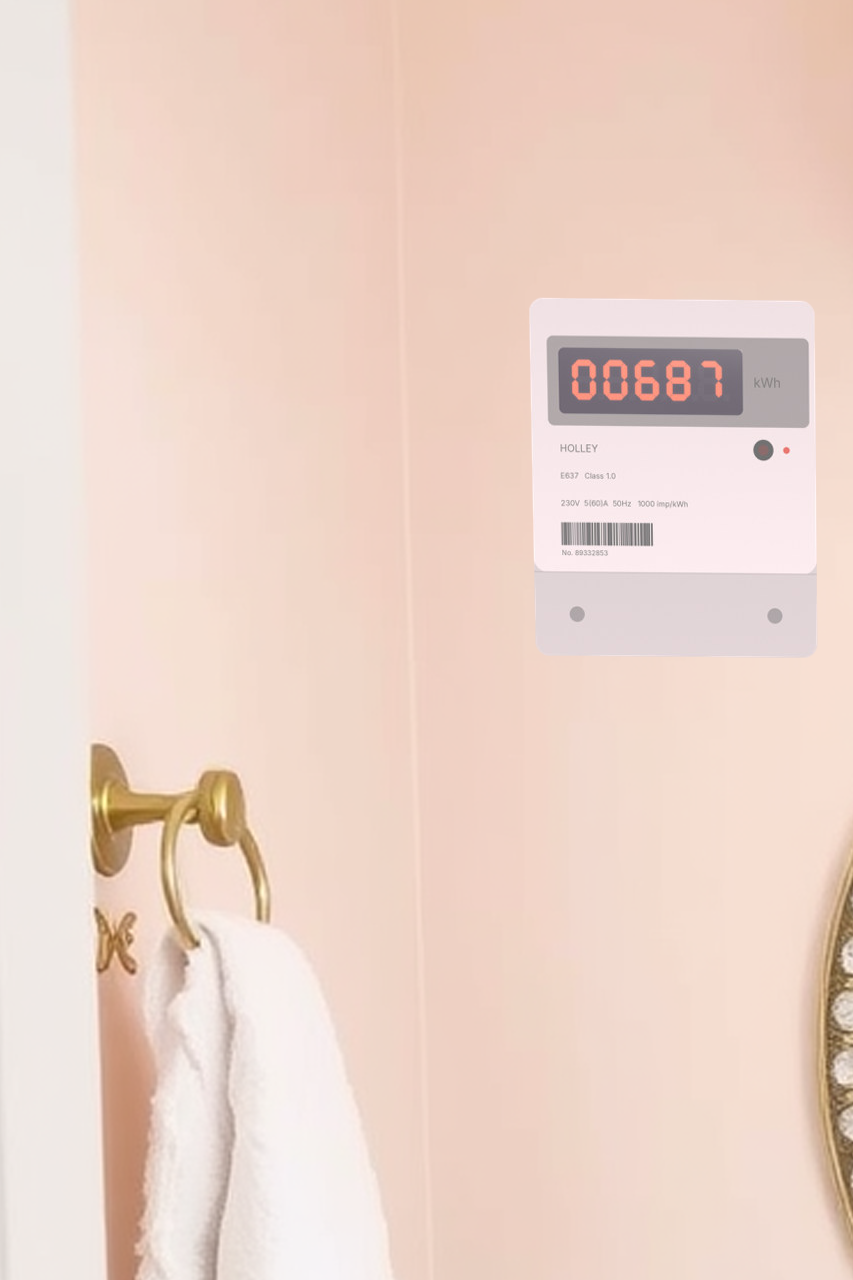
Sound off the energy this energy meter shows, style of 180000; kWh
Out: 687; kWh
